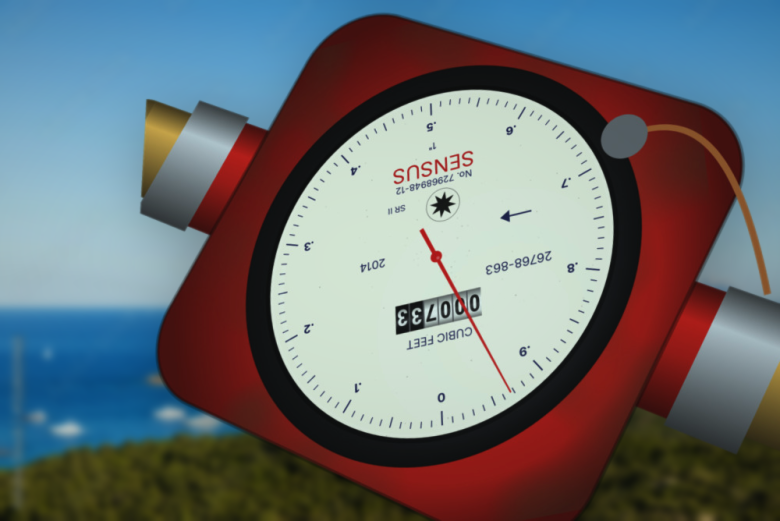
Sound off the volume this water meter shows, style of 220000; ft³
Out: 732.93; ft³
